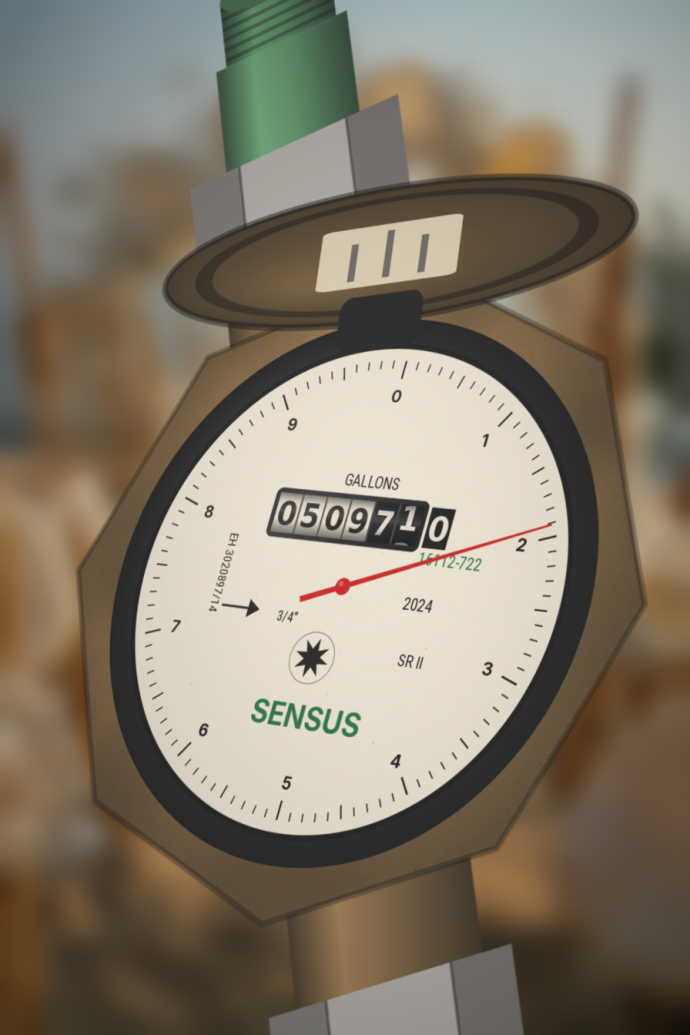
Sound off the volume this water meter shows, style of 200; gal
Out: 509711.9; gal
